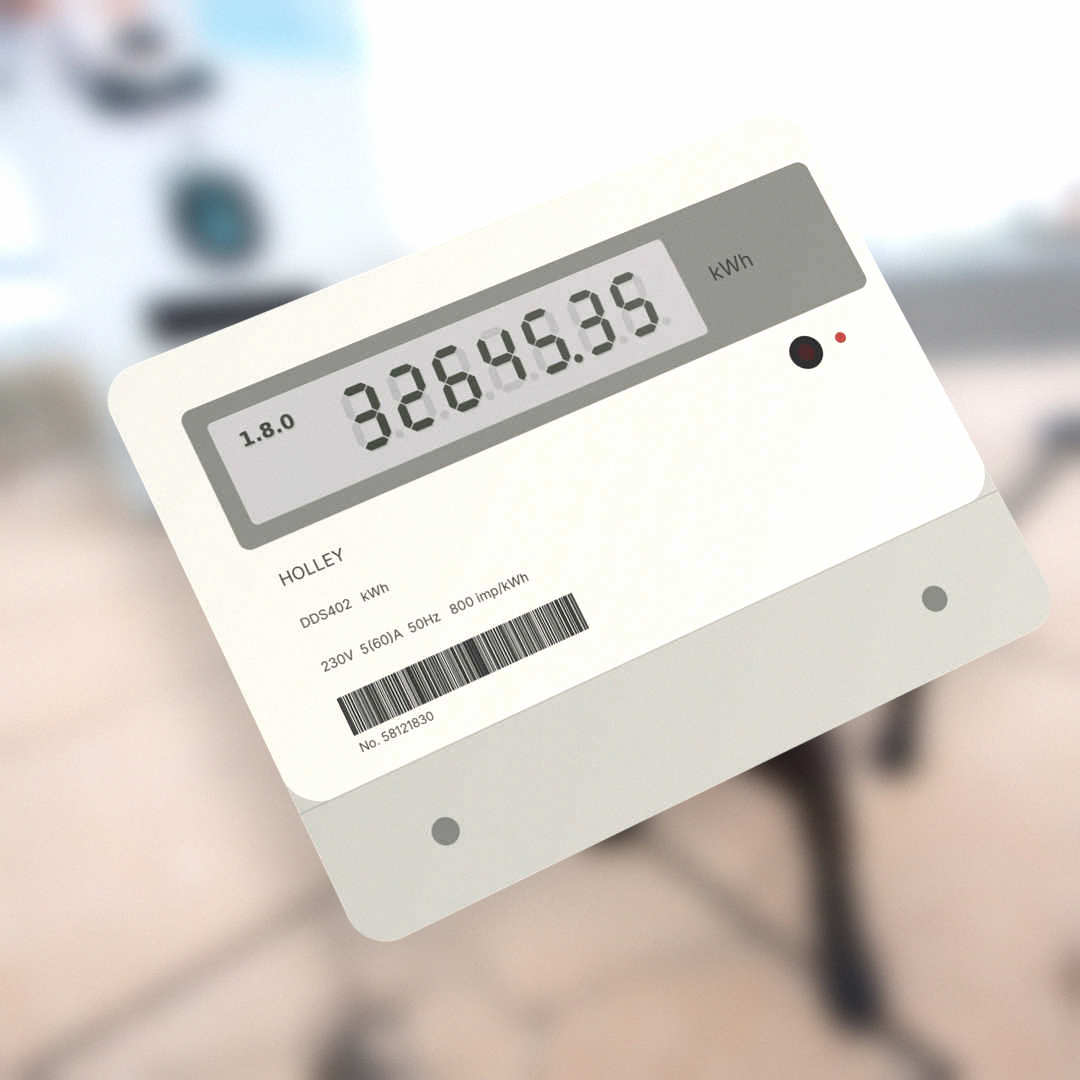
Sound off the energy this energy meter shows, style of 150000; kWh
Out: 32645.35; kWh
